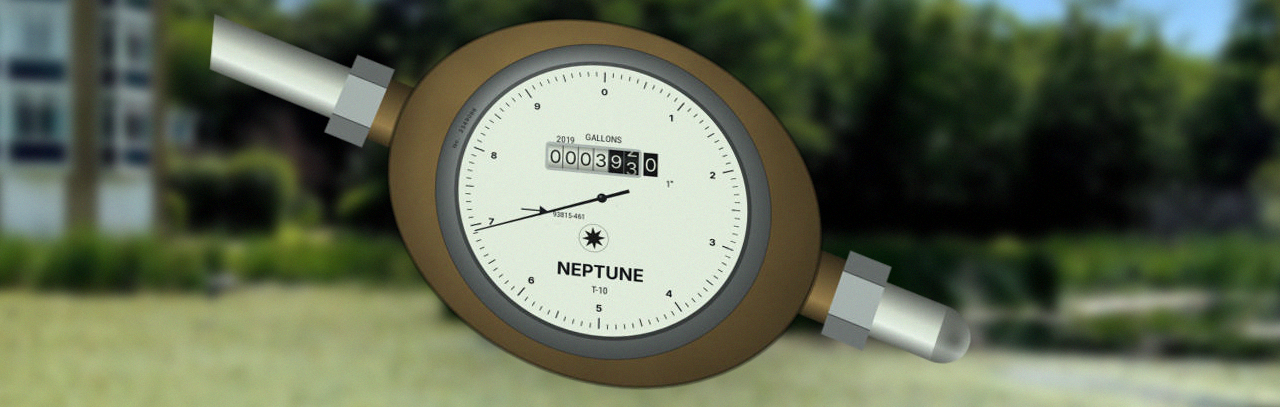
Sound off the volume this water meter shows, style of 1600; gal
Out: 3926.9; gal
